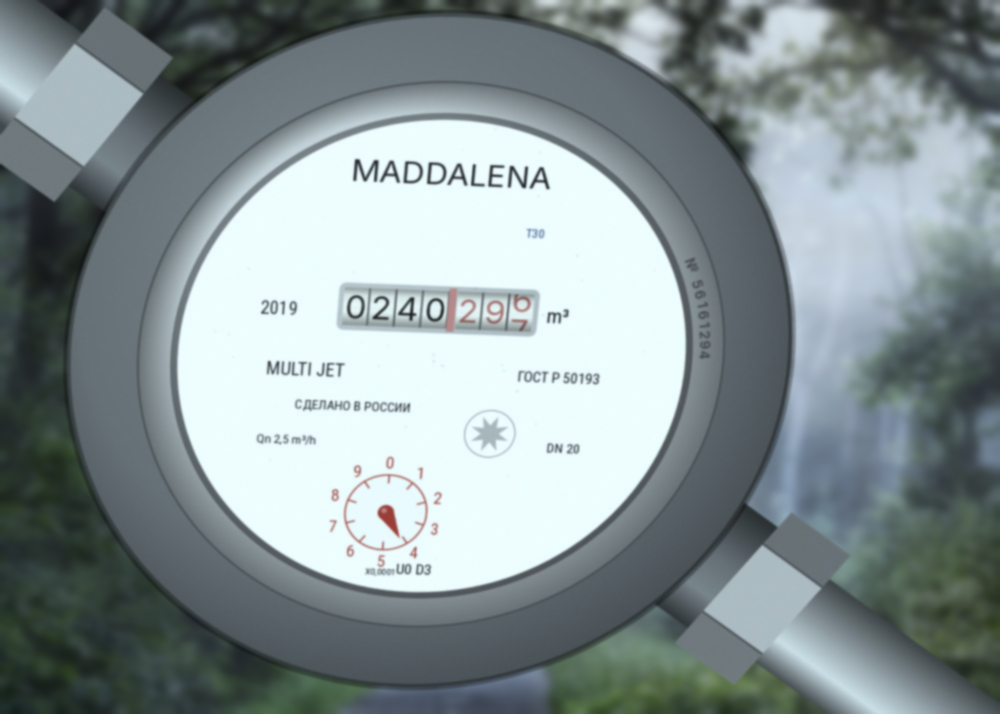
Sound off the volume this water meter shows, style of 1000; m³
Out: 240.2964; m³
